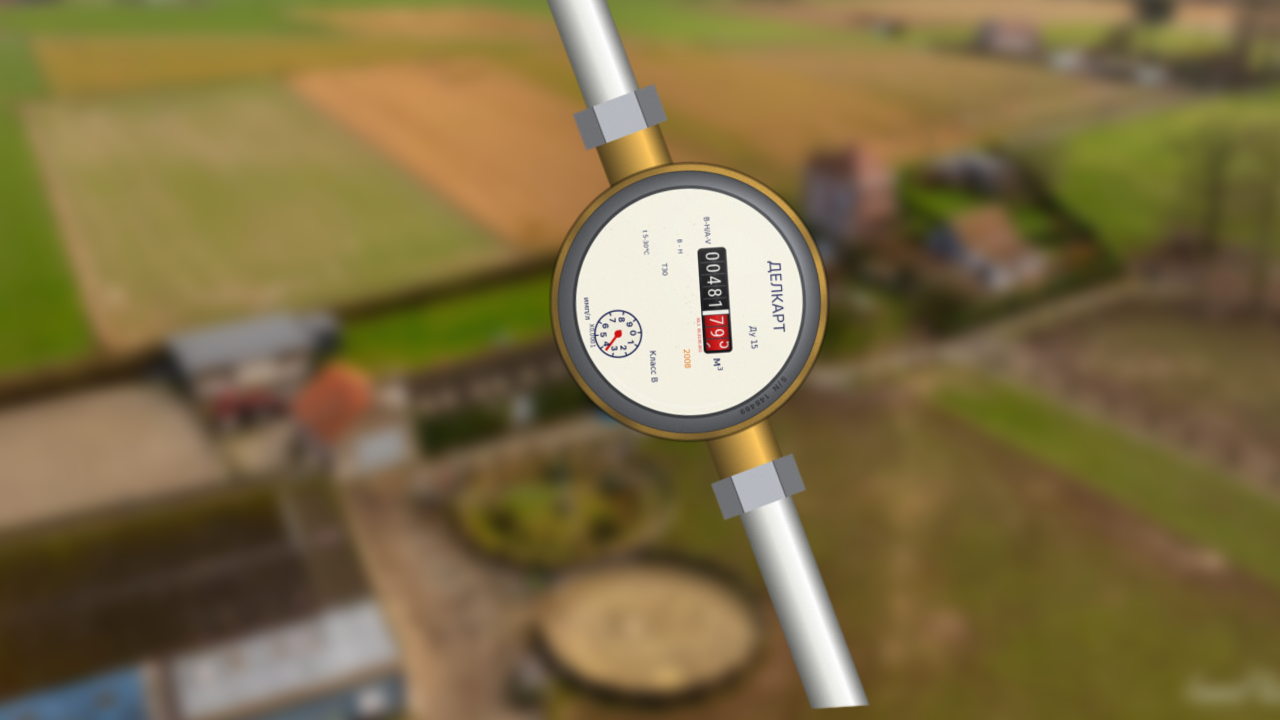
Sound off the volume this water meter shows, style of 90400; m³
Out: 481.7953; m³
